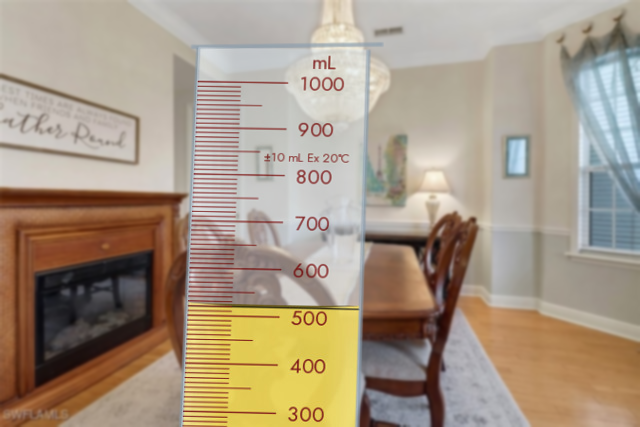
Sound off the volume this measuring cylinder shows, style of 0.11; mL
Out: 520; mL
